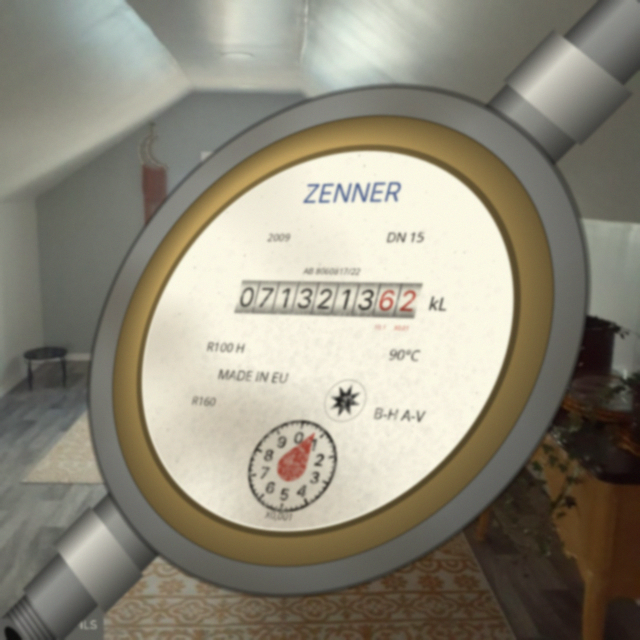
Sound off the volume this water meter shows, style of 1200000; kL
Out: 713213.620; kL
